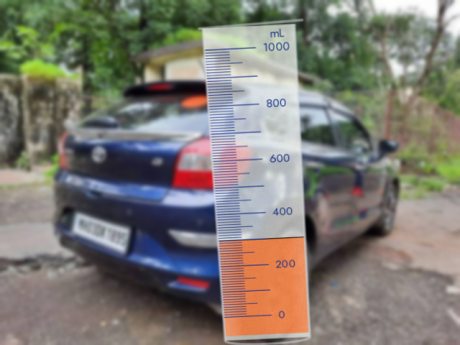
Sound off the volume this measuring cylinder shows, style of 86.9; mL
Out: 300; mL
